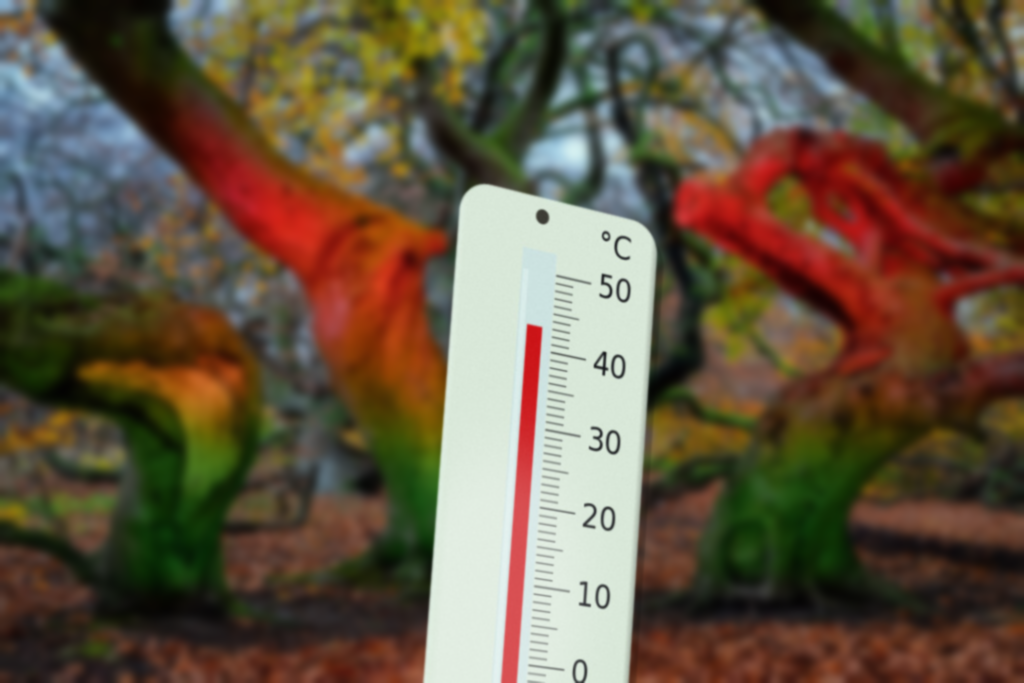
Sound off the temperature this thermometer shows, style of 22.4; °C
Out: 43; °C
